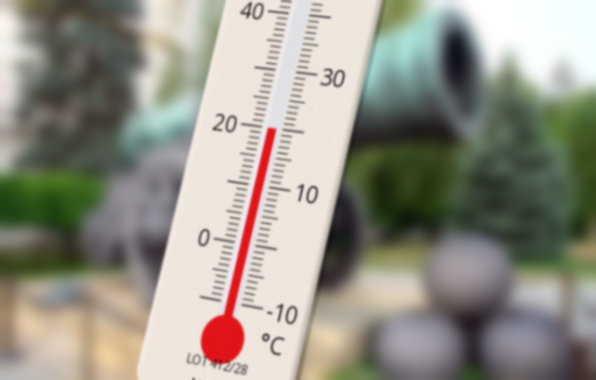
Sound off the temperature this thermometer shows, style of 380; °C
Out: 20; °C
